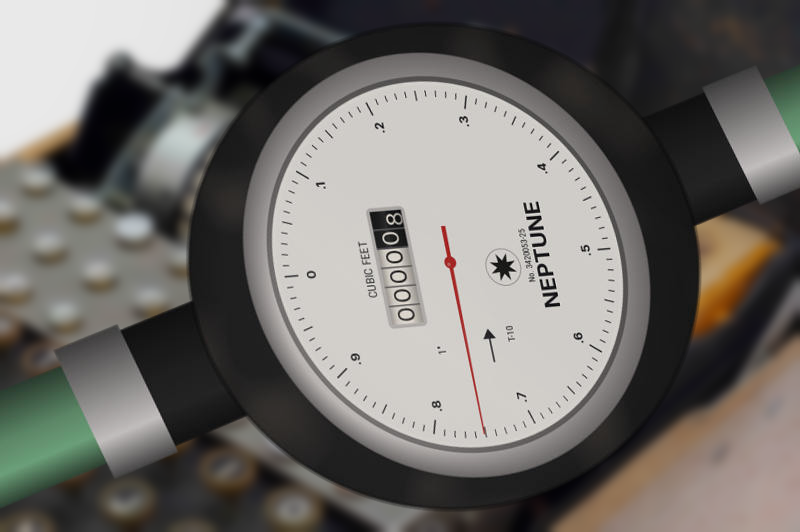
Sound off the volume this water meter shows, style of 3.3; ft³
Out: 7.75; ft³
